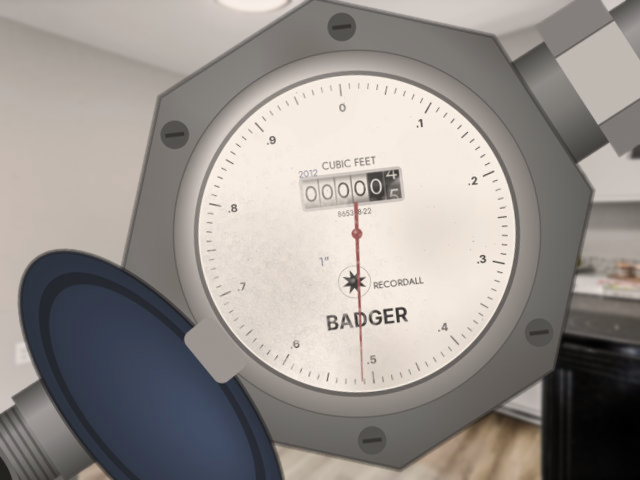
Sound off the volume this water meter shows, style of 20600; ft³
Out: 4.51; ft³
